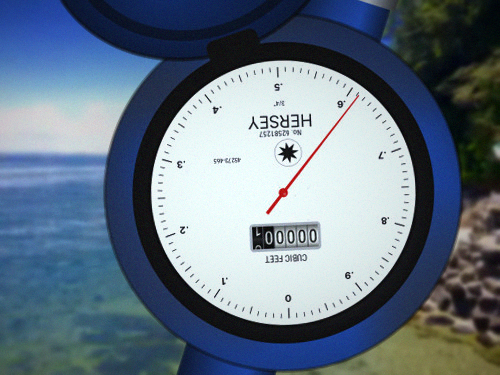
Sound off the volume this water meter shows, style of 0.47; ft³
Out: 0.61; ft³
